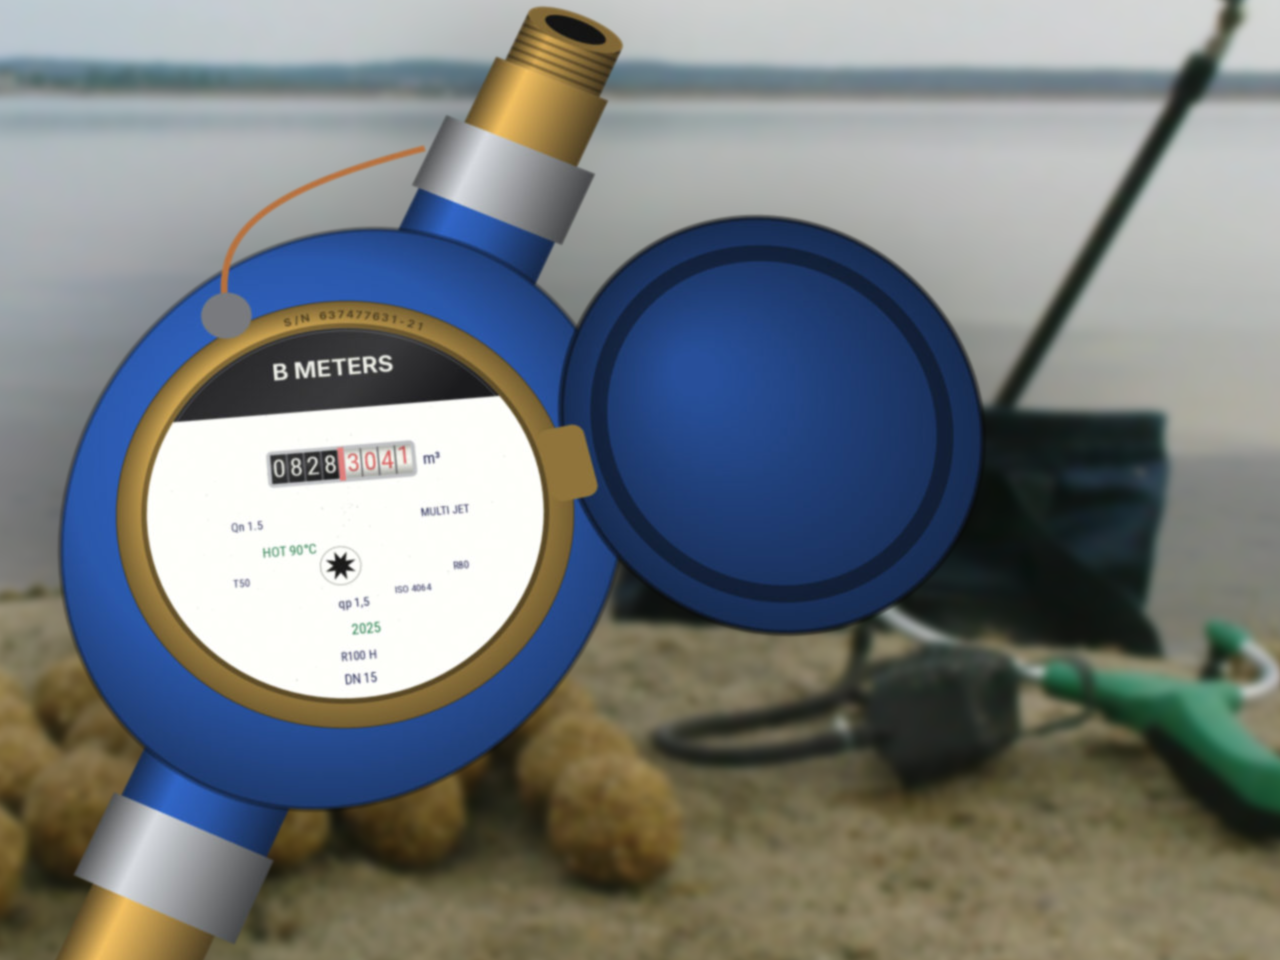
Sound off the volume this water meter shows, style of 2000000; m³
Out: 828.3041; m³
